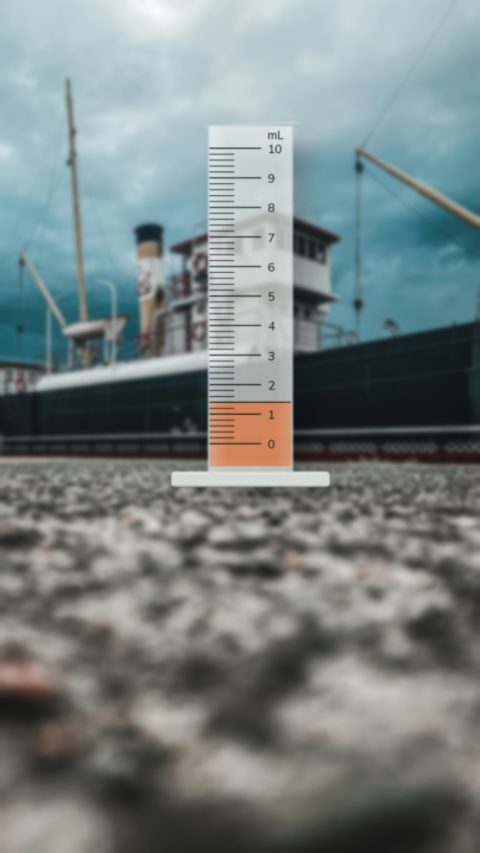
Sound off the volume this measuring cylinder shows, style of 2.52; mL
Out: 1.4; mL
